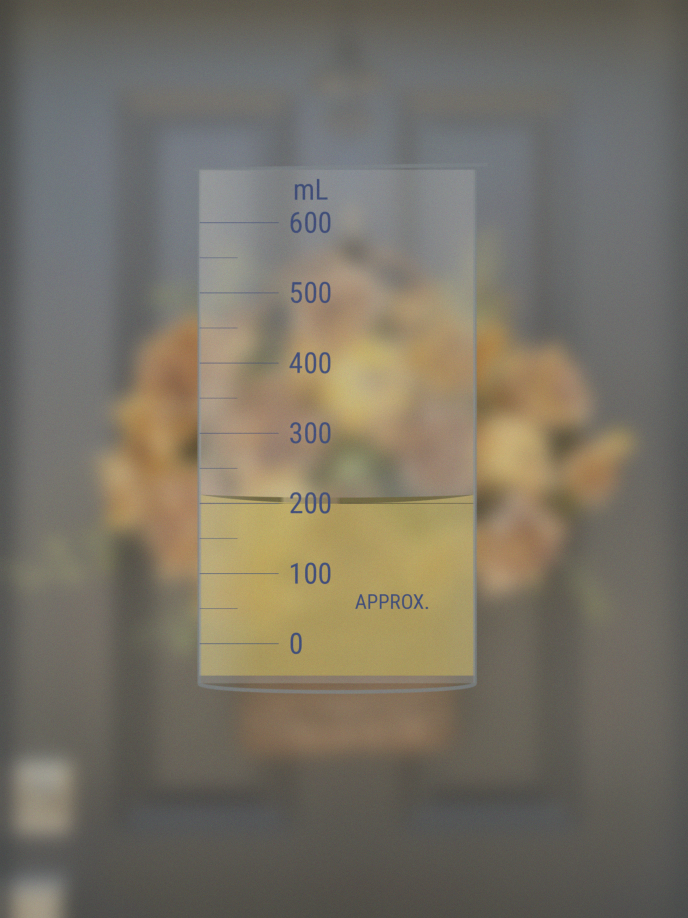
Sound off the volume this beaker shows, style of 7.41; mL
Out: 200; mL
